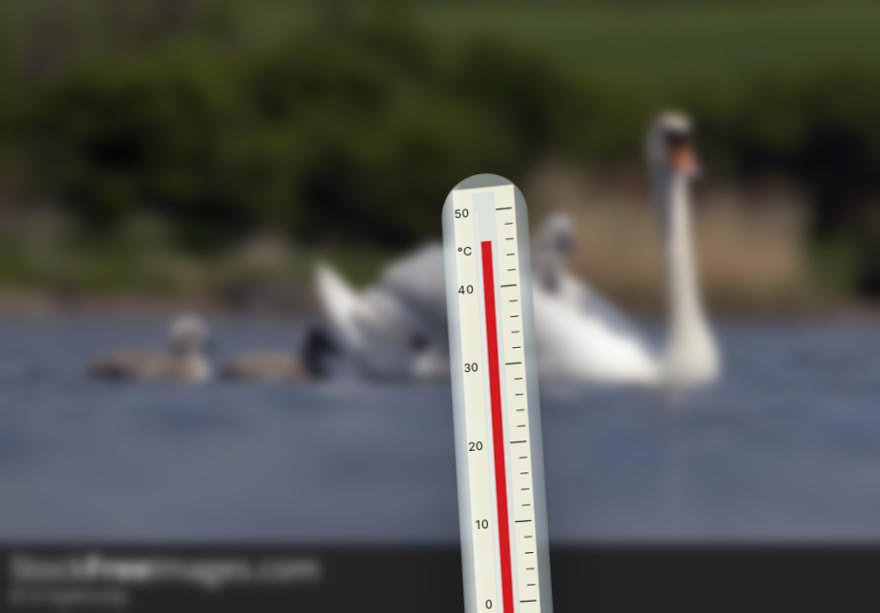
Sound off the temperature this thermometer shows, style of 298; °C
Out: 46; °C
